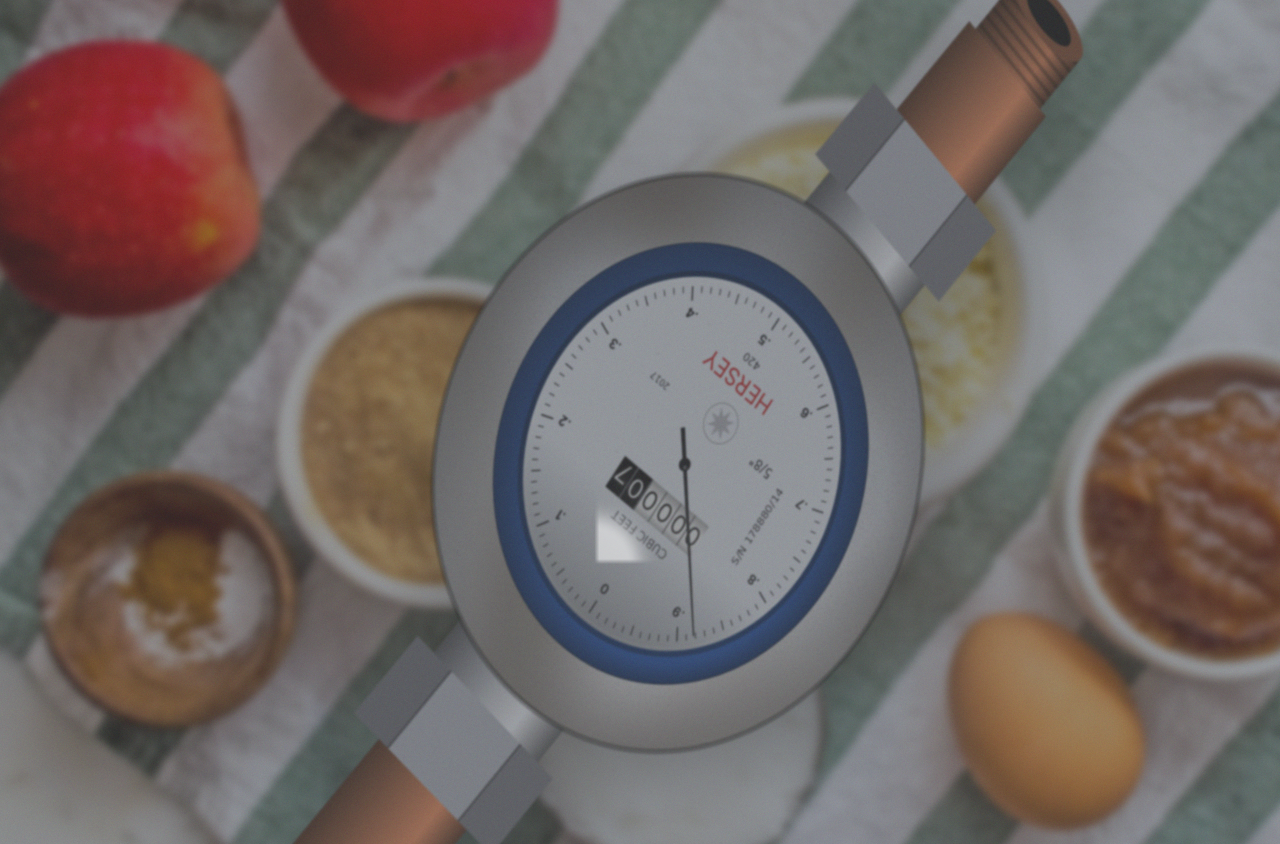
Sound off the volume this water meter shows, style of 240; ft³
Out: 6.88; ft³
